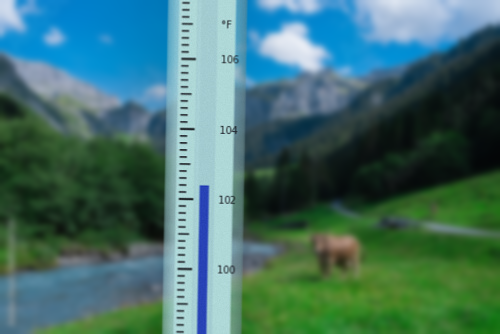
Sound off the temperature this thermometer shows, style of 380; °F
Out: 102.4; °F
